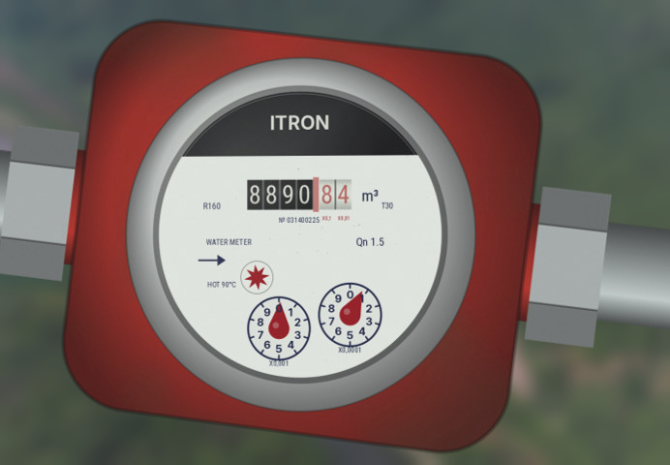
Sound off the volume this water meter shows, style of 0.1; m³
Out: 8890.8400; m³
